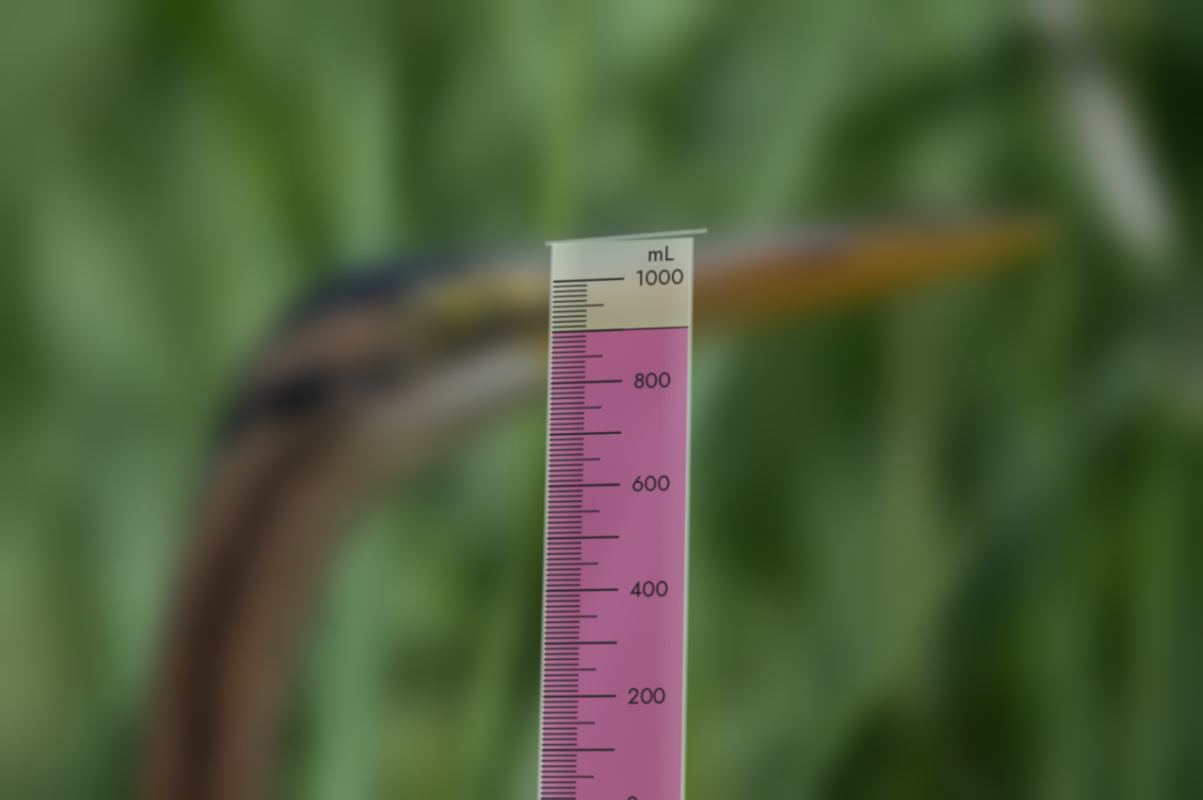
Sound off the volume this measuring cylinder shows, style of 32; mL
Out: 900; mL
